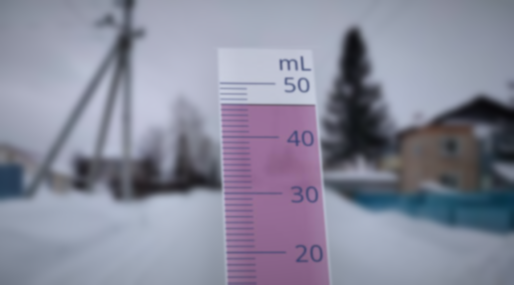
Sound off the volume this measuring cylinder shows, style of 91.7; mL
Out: 46; mL
